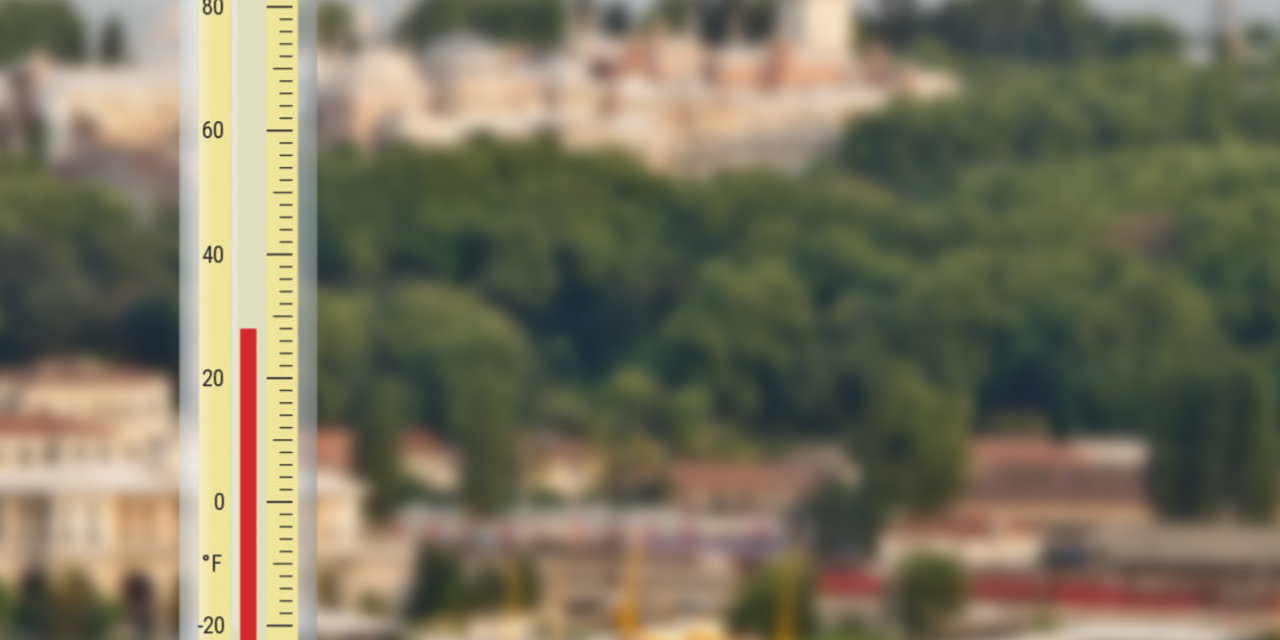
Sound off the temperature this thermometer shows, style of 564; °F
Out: 28; °F
